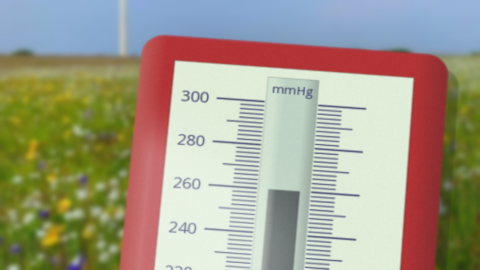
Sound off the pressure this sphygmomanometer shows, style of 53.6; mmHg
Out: 260; mmHg
